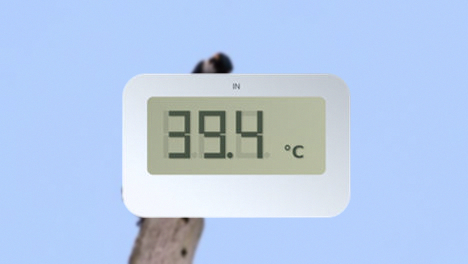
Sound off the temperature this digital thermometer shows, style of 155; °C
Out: 39.4; °C
